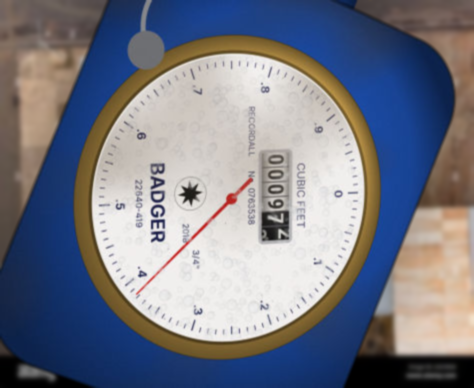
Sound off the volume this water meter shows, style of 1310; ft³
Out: 972.38; ft³
